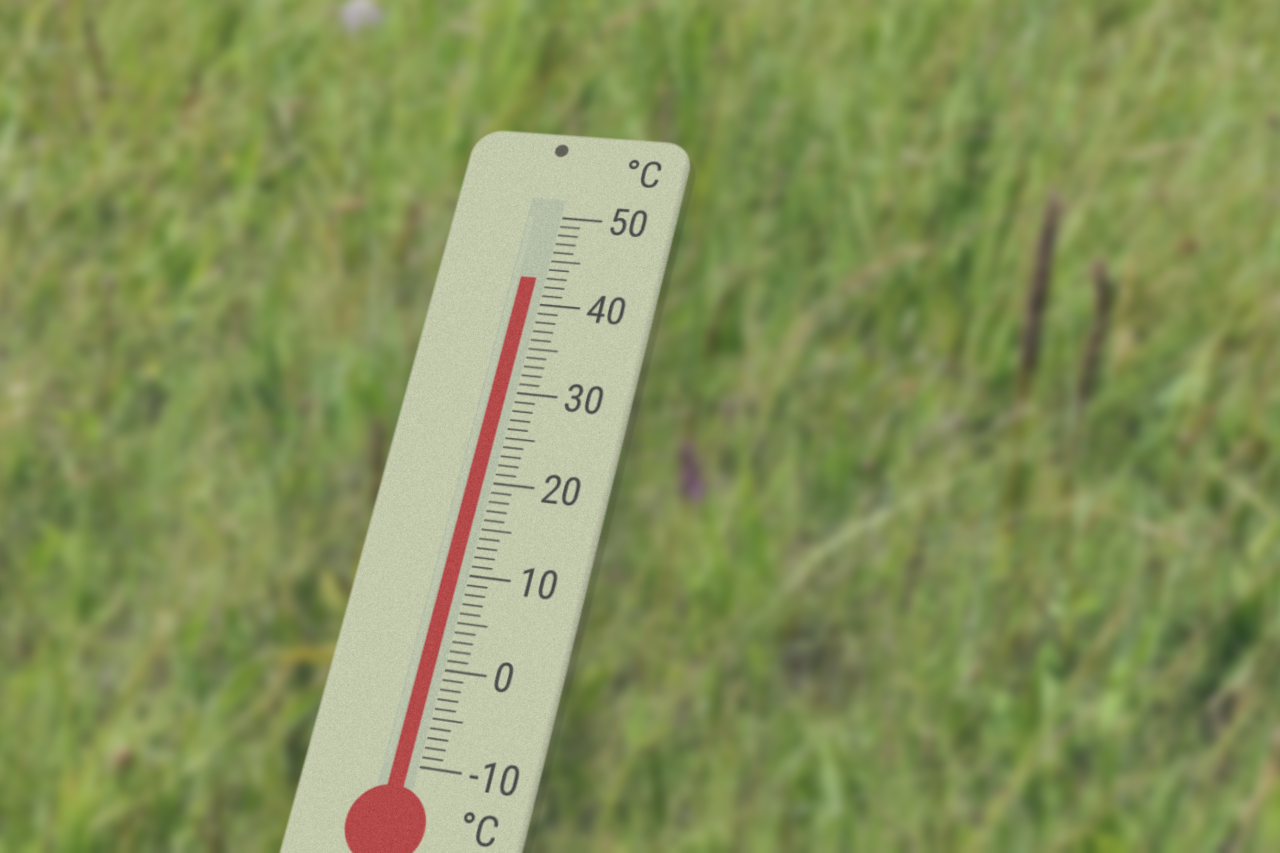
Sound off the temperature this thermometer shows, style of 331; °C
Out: 43; °C
